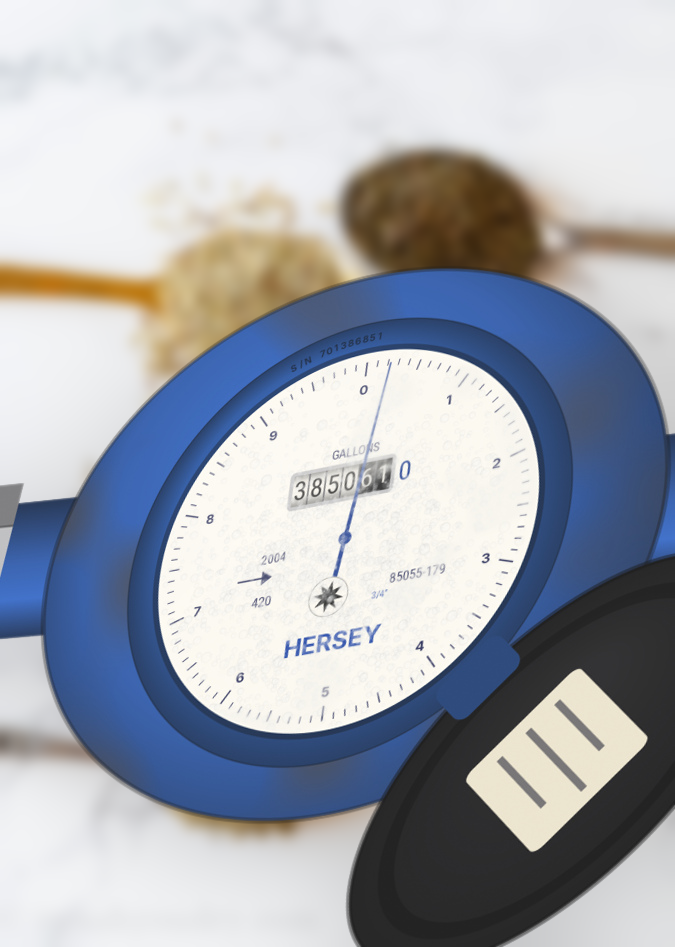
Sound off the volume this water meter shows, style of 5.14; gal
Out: 3850610.2; gal
